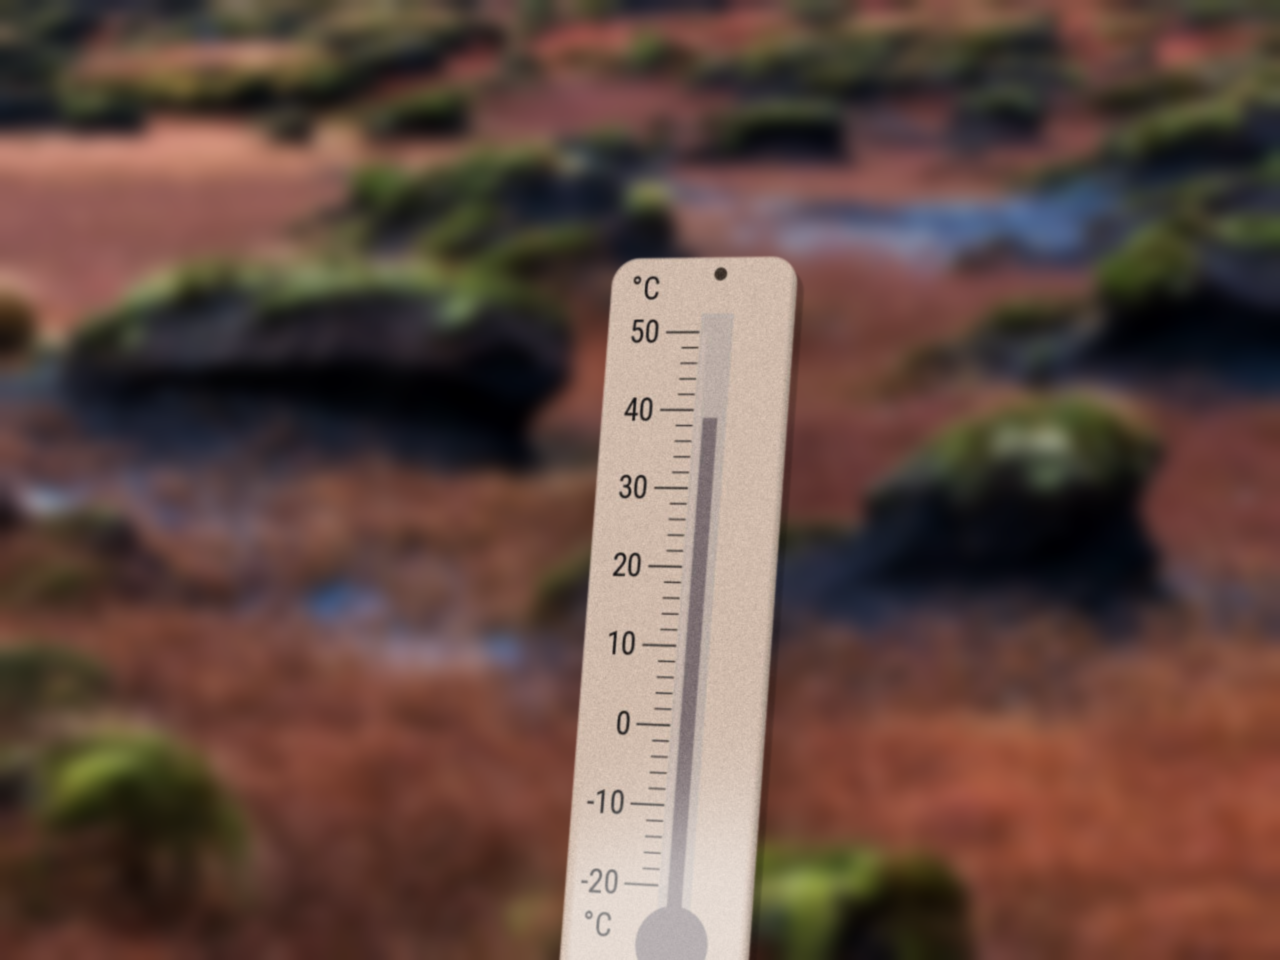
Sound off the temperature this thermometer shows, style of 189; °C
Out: 39; °C
